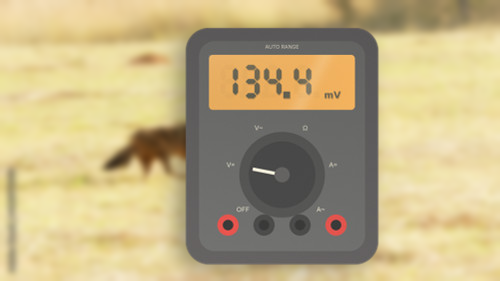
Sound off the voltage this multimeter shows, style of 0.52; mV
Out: 134.4; mV
